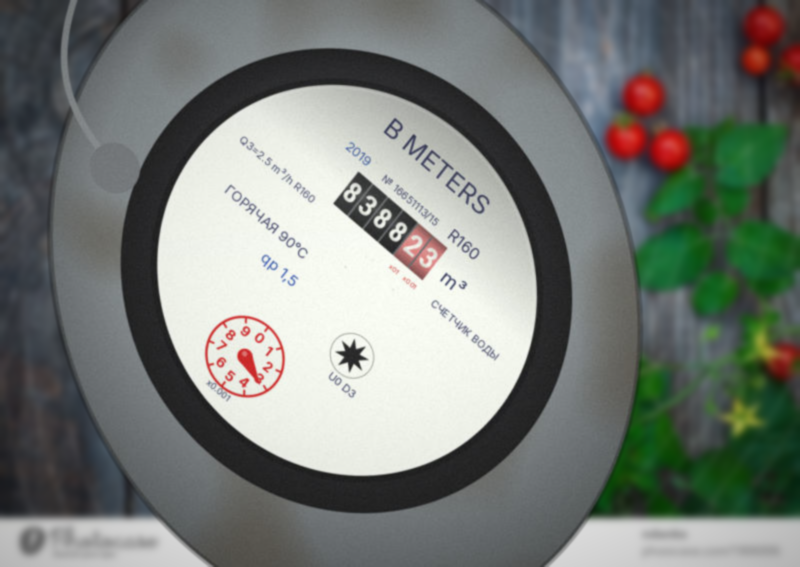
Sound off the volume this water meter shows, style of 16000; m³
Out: 8388.233; m³
